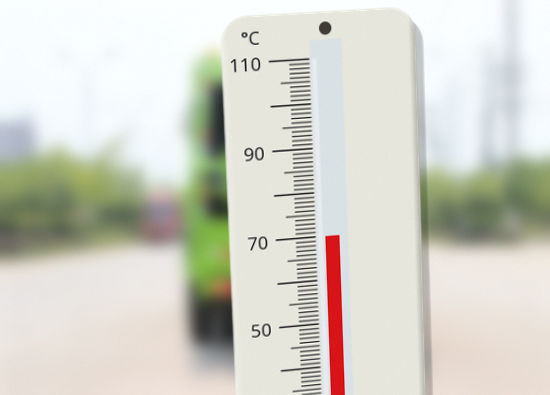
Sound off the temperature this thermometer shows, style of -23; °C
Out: 70; °C
